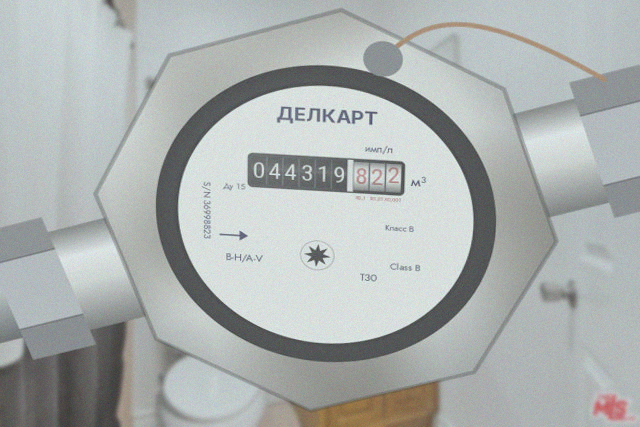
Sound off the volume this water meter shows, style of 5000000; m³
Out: 44319.822; m³
